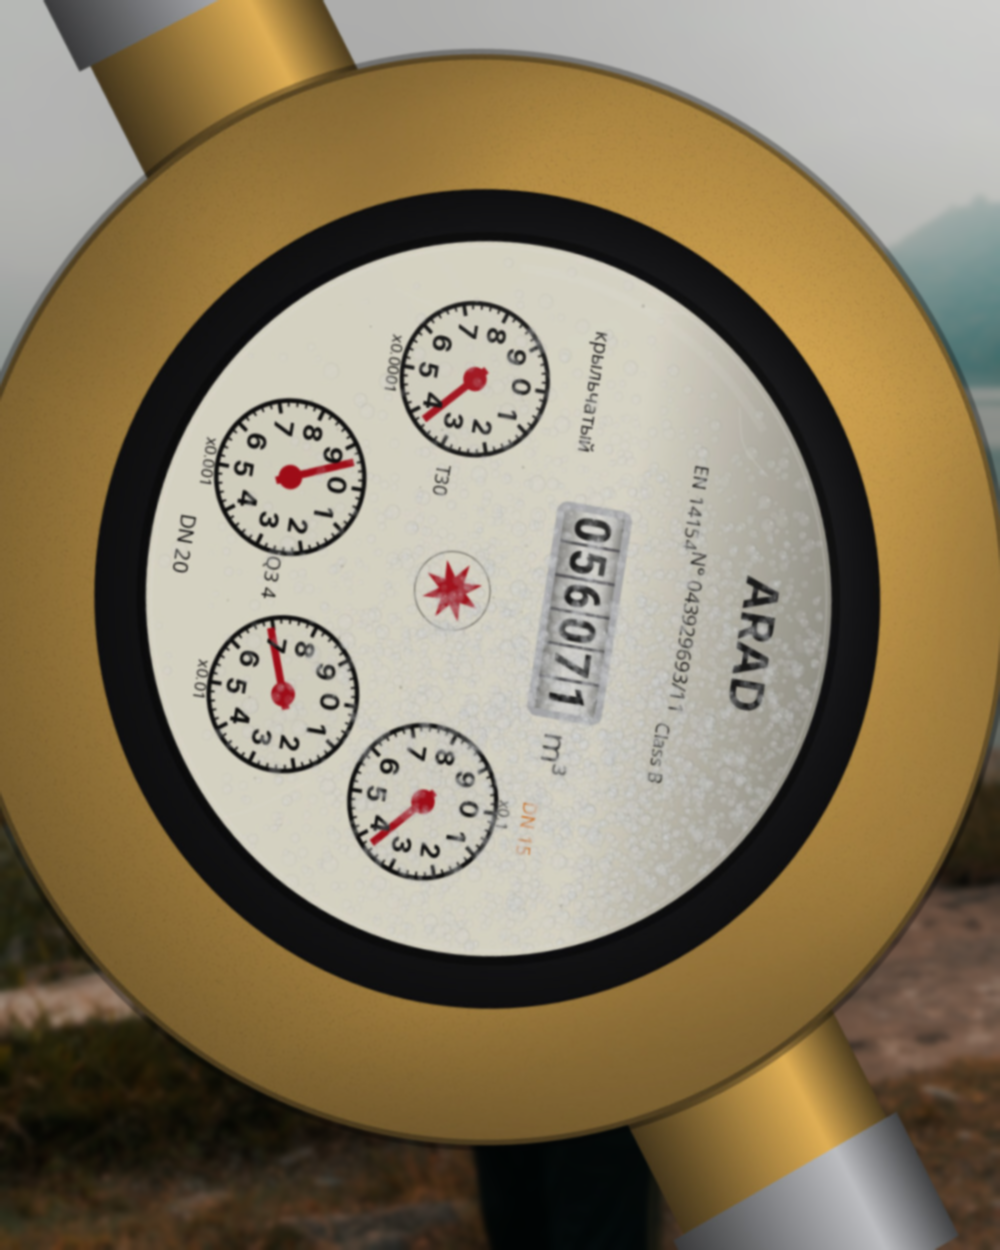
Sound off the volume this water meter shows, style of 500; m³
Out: 56071.3693; m³
